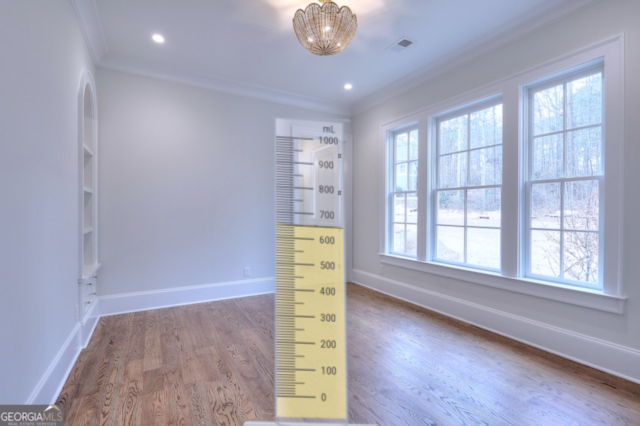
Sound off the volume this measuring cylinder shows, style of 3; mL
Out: 650; mL
